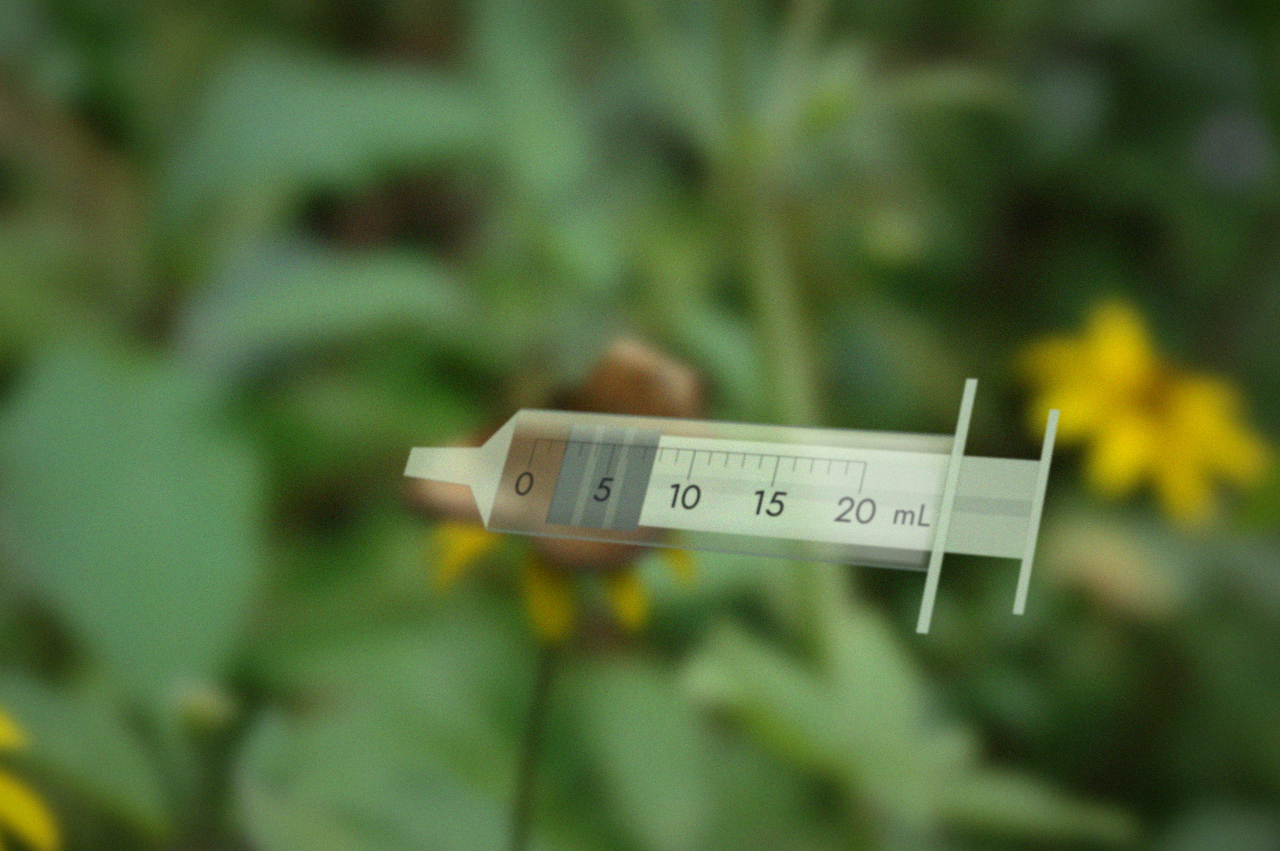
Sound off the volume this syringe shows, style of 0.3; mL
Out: 2; mL
